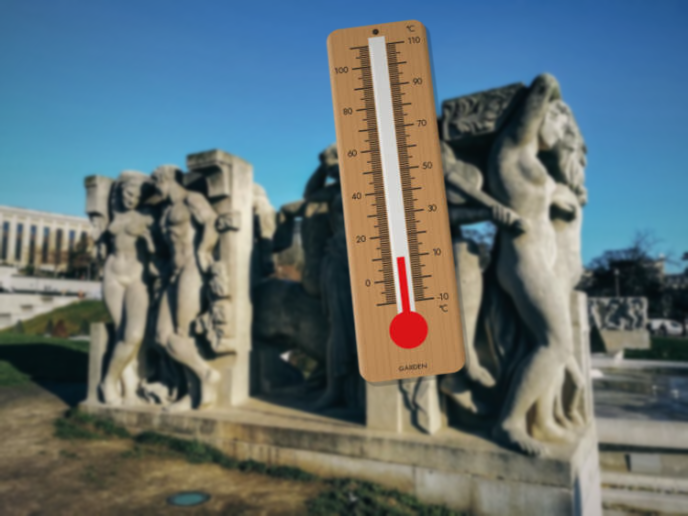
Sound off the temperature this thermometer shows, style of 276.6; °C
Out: 10; °C
